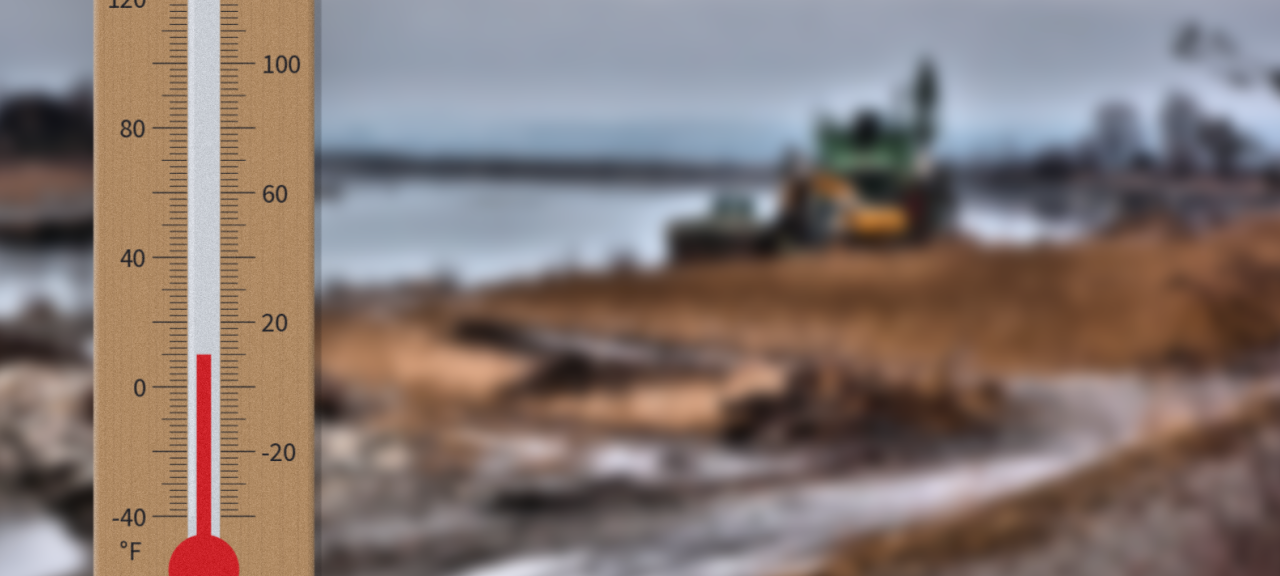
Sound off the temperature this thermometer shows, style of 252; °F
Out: 10; °F
